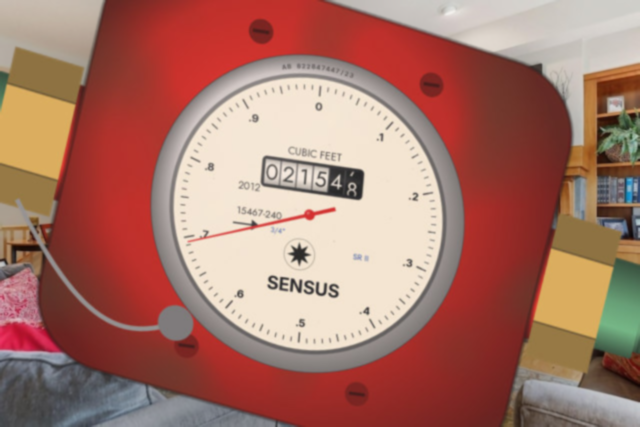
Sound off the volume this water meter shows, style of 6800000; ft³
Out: 21547.69; ft³
